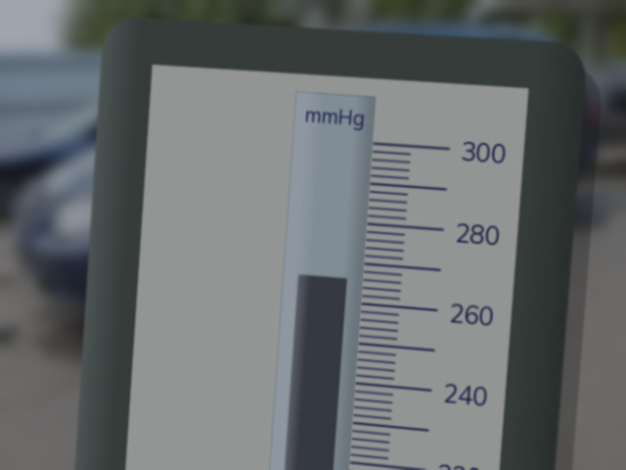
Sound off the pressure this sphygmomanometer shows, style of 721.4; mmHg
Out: 266; mmHg
